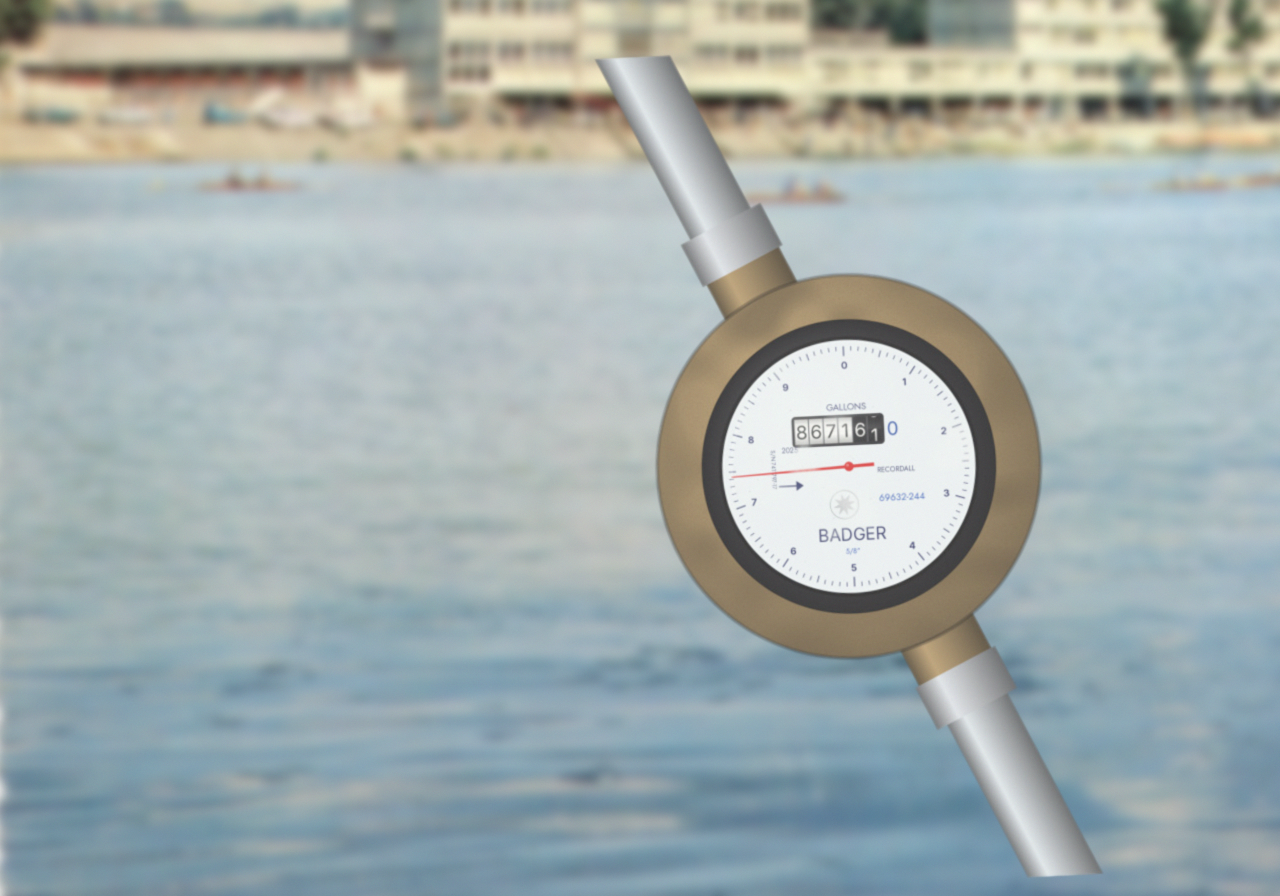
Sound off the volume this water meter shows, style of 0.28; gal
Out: 8671607.4; gal
